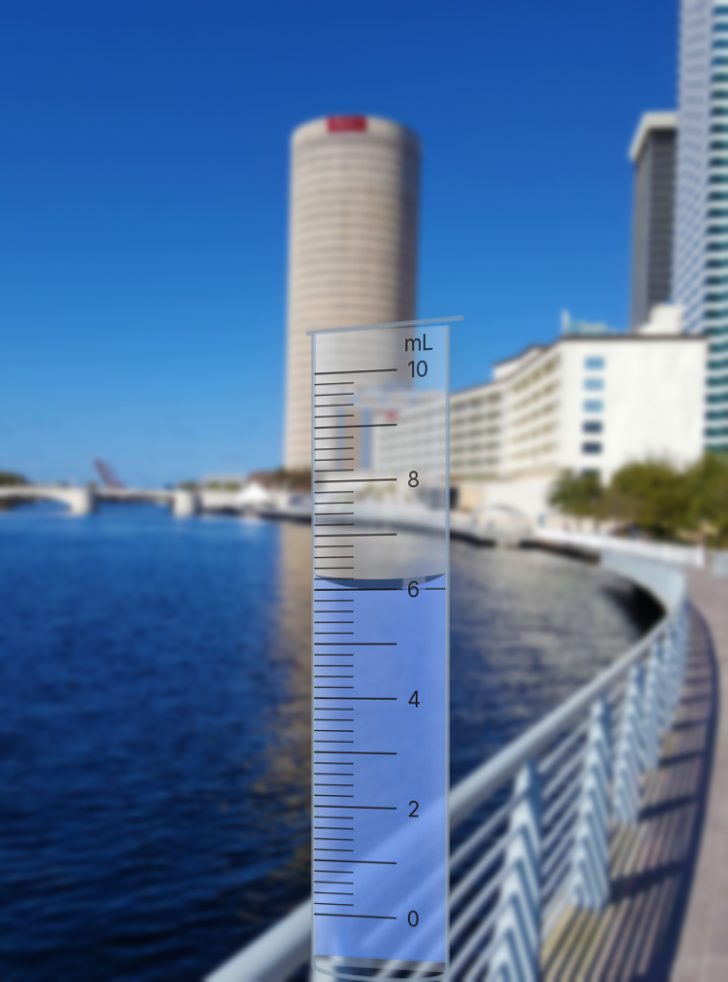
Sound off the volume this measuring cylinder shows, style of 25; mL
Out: 6; mL
